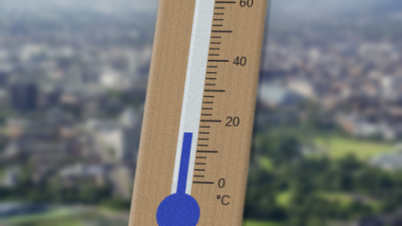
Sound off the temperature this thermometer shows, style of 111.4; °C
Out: 16; °C
